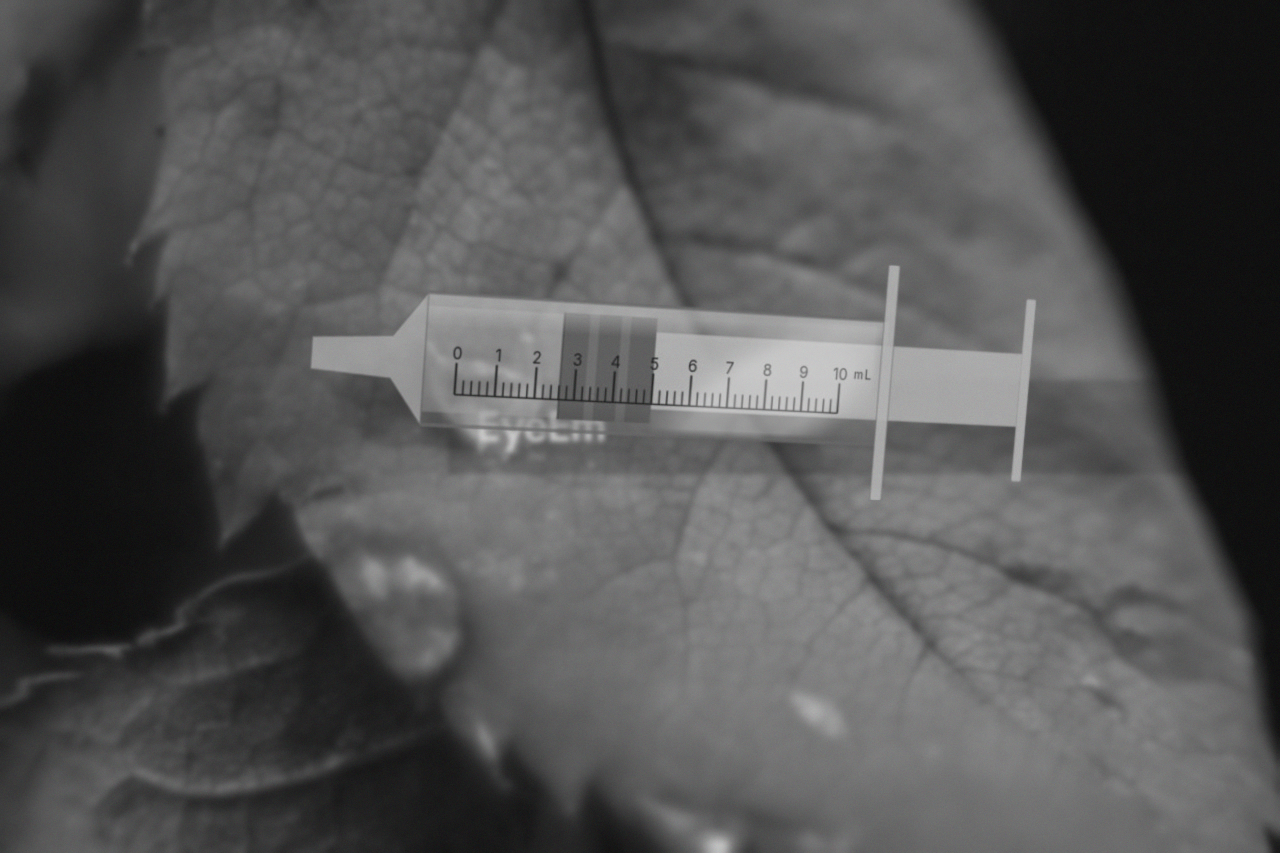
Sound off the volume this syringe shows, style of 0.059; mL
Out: 2.6; mL
